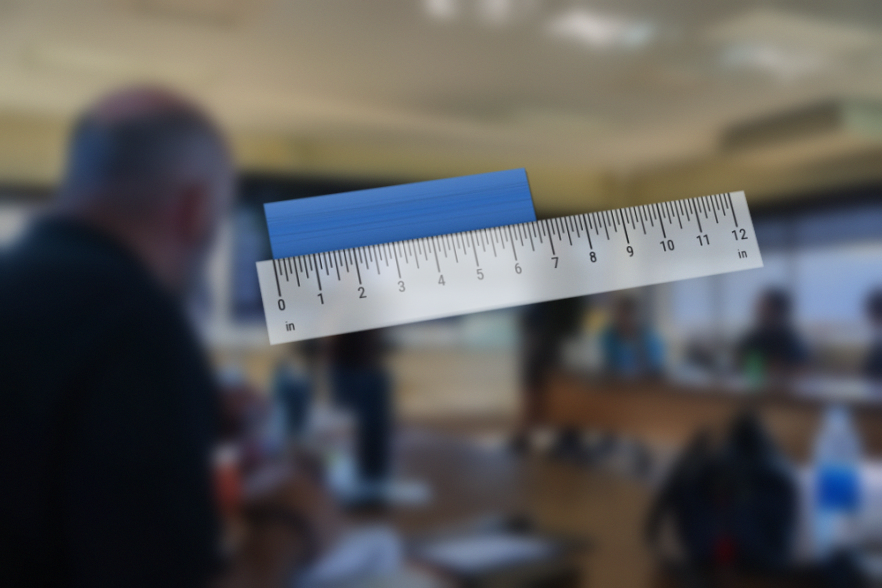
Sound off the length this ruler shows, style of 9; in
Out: 6.75; in
